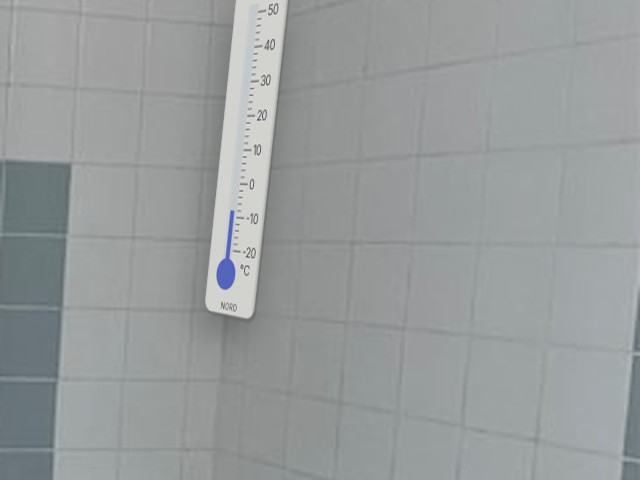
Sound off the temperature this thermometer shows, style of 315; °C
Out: -8; °C
